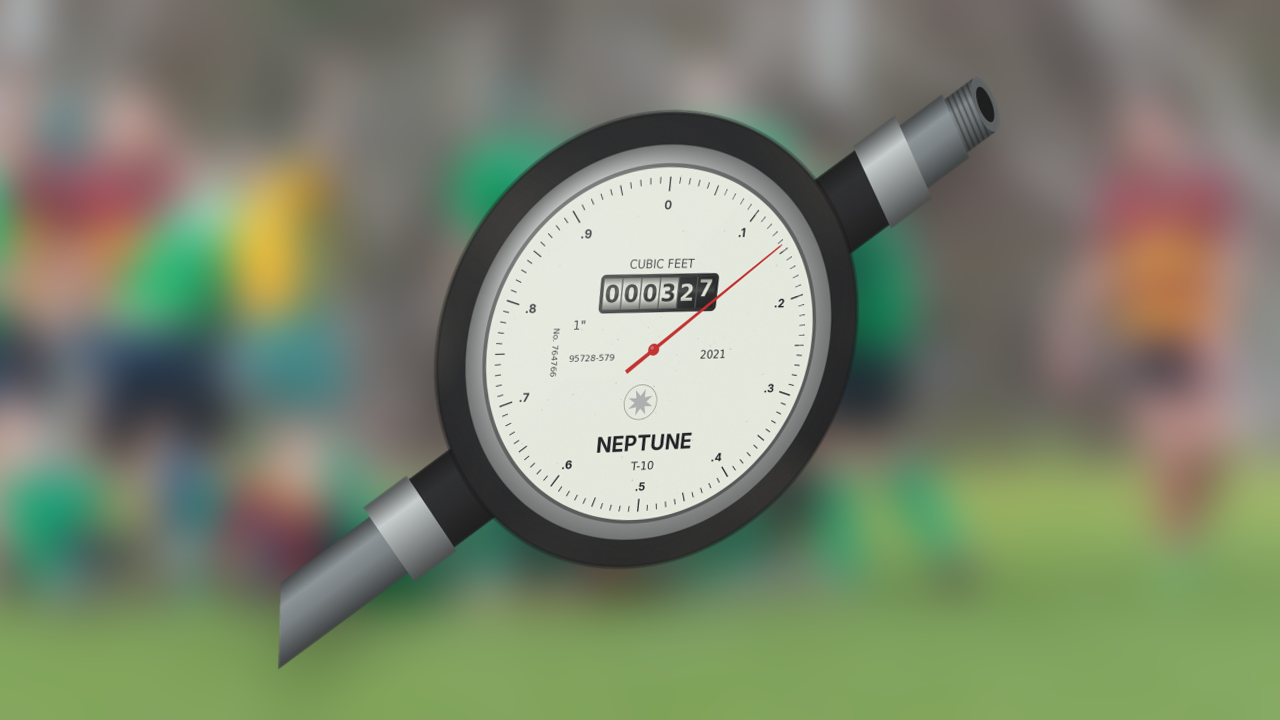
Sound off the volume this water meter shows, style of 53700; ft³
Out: 327.14; ft³
